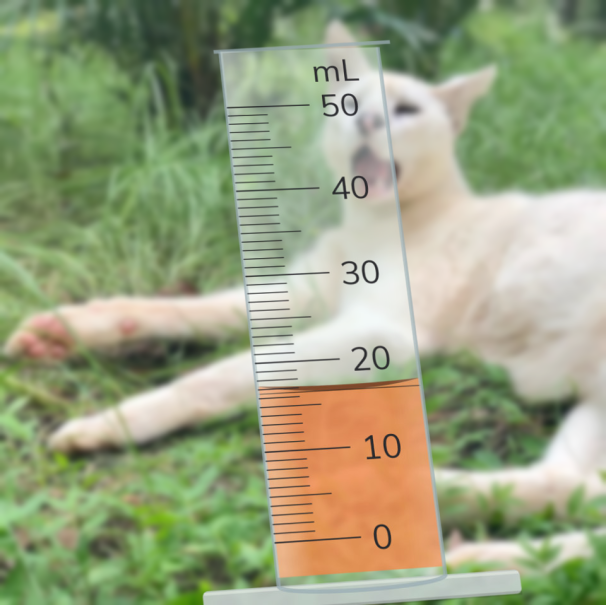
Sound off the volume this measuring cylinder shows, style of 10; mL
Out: 16.5; mL
